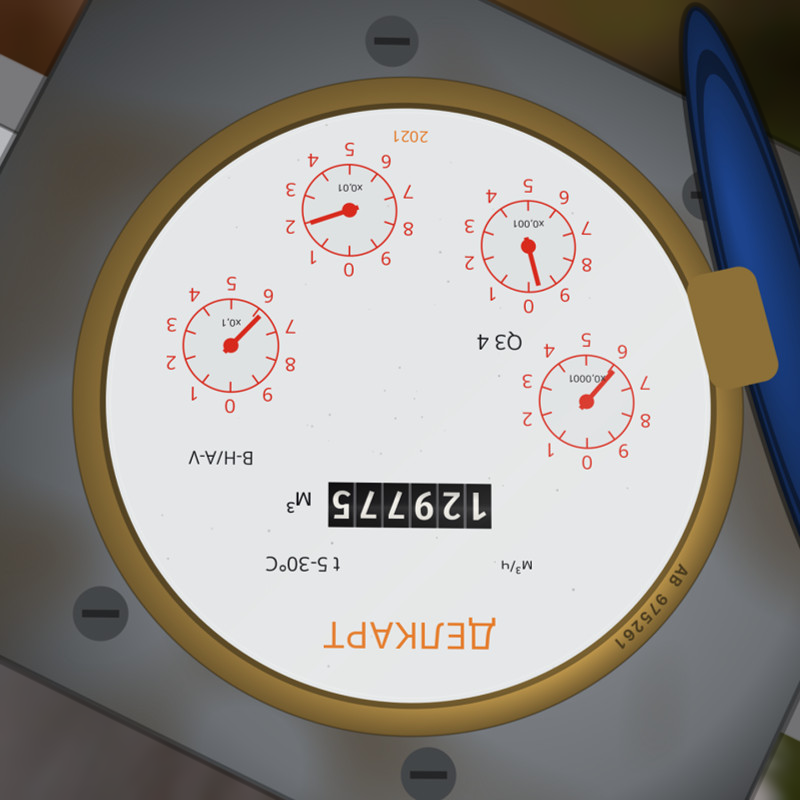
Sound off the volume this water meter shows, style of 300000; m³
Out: 129775.6196; m³
